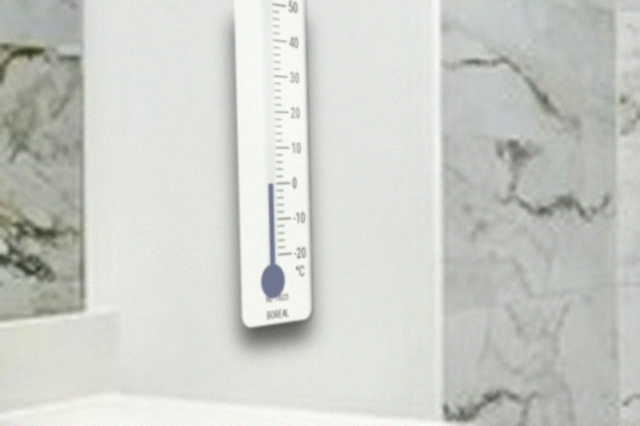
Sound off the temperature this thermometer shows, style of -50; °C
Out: 0; °C
